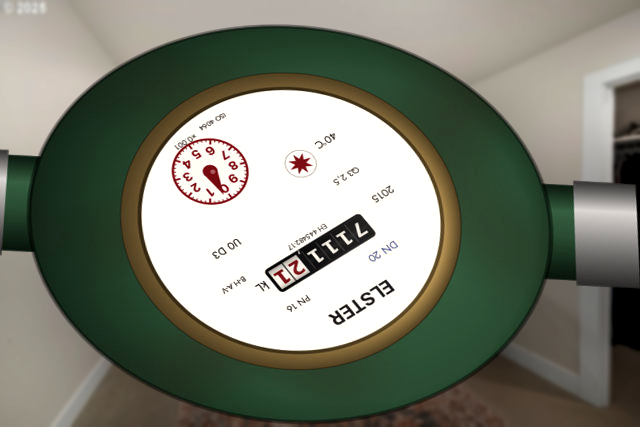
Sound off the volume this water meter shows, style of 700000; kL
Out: 7111.210; kL
